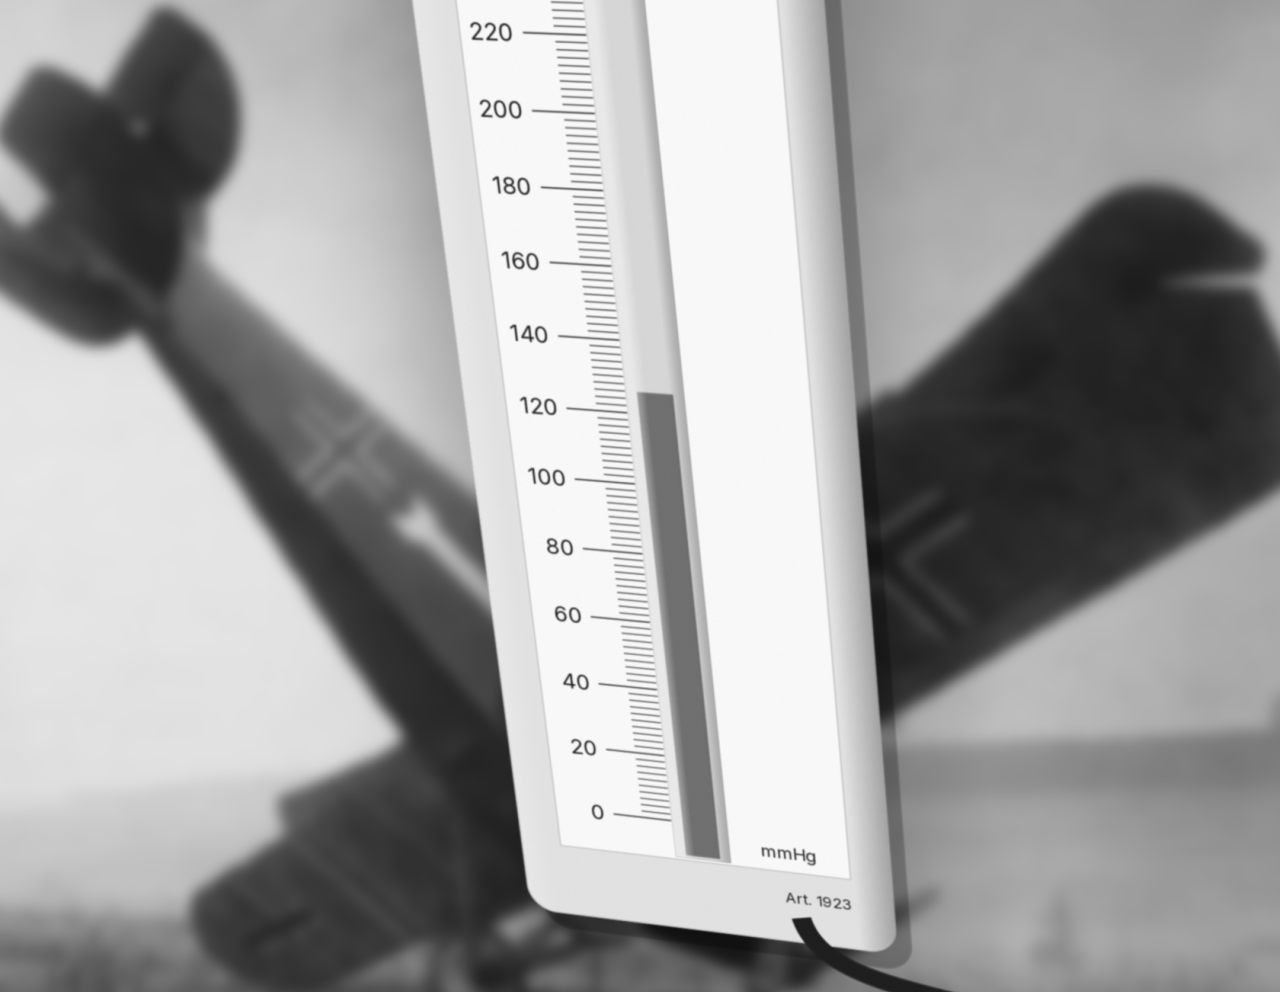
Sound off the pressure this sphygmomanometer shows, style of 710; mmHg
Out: 126; mmHg
